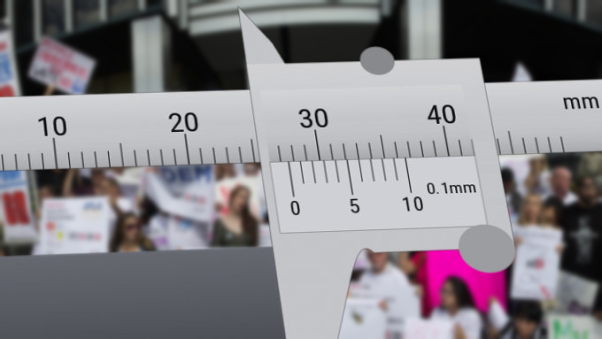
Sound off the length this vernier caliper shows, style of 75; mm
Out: 27.6; mm
